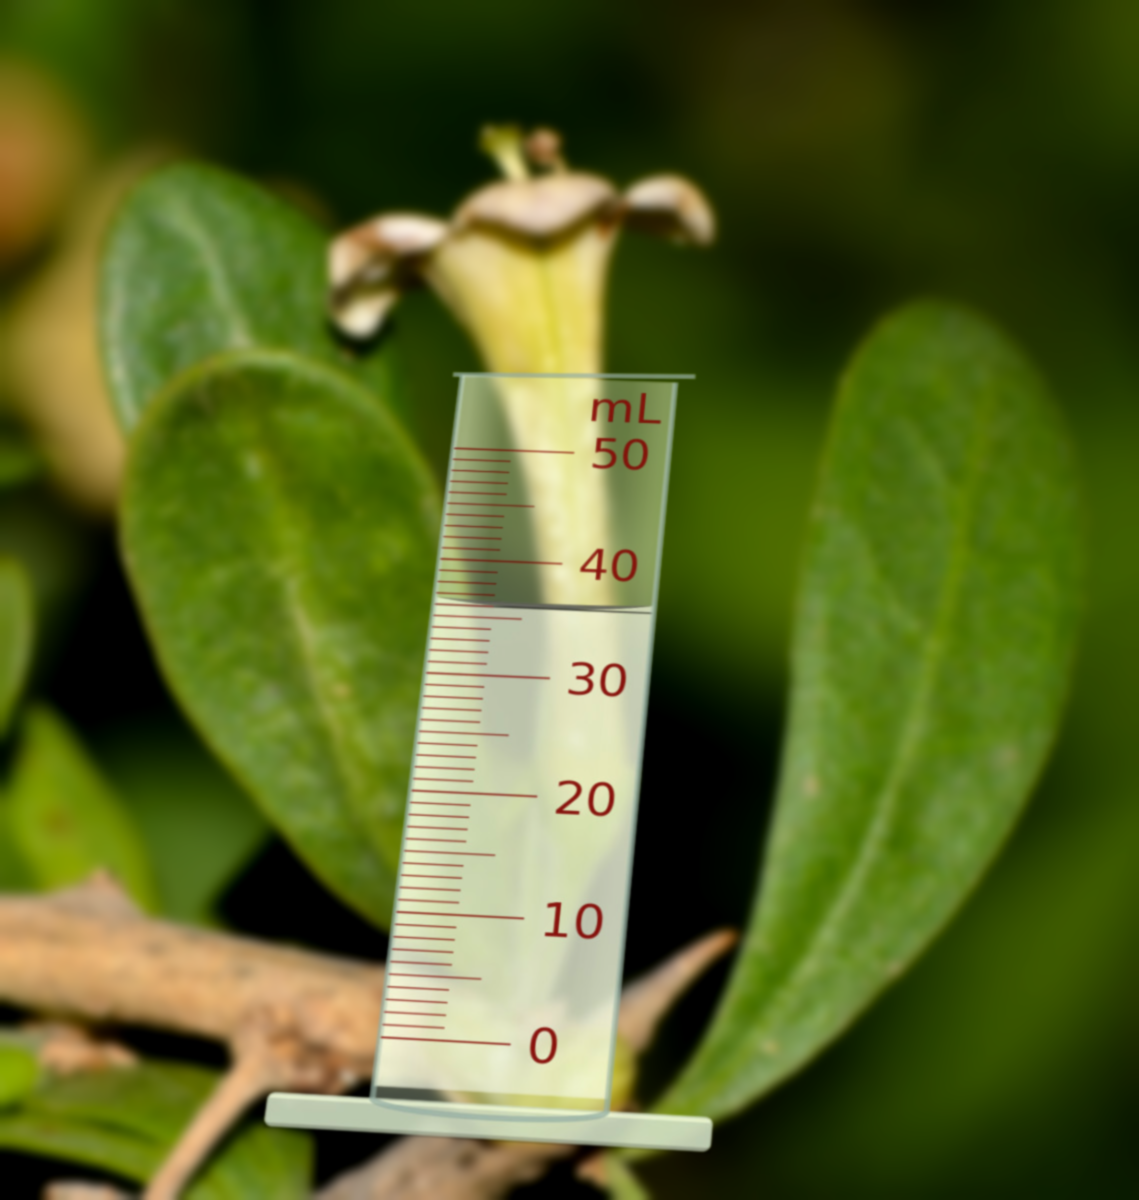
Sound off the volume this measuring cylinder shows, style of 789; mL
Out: 36; mL
